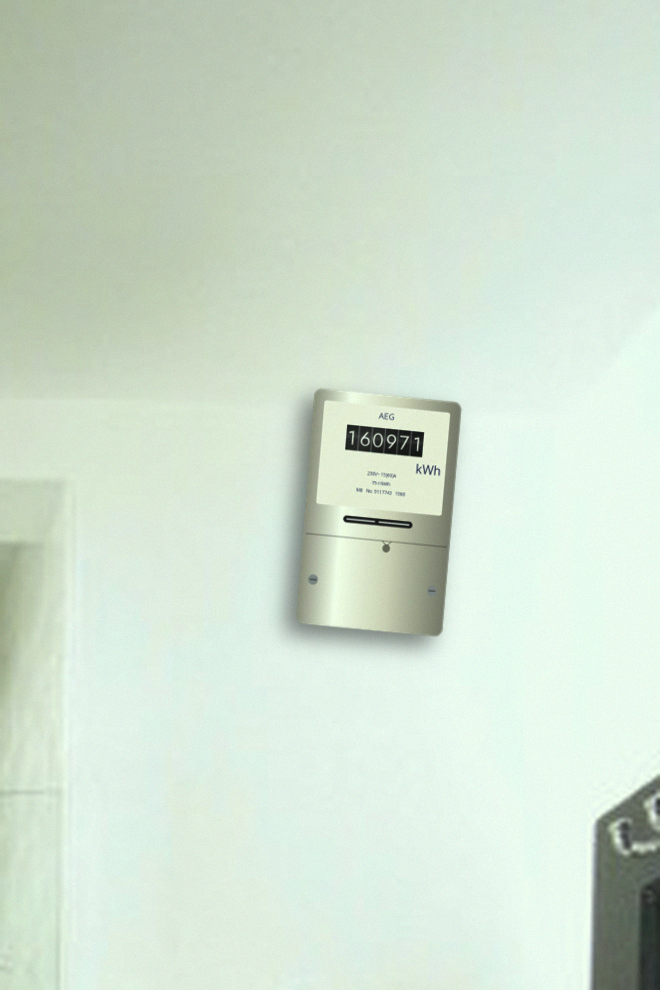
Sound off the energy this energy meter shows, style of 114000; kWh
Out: 160971; kWh
